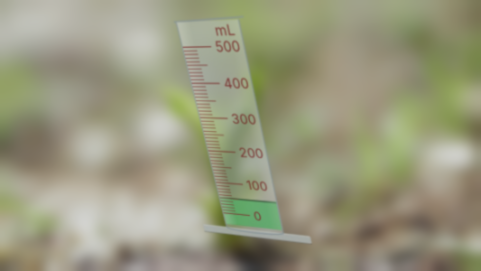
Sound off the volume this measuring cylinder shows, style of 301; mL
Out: 50; mL
